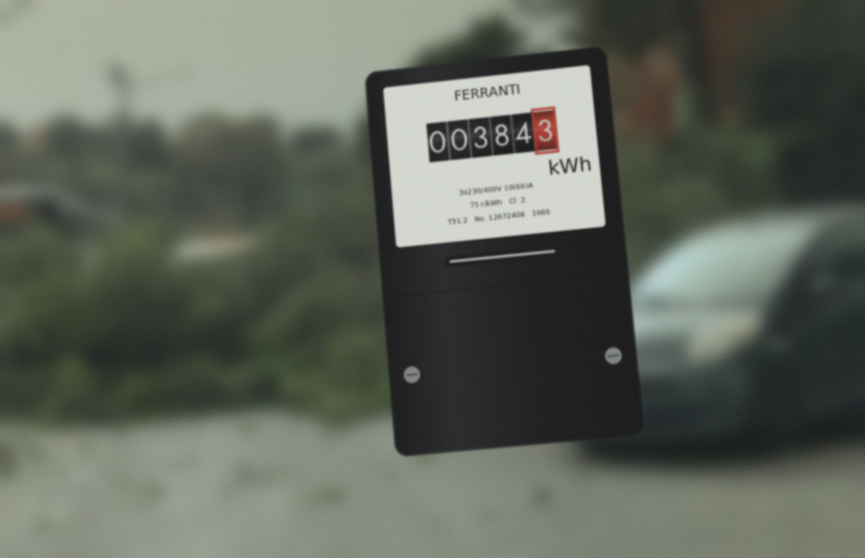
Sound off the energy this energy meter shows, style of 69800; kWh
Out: 384.3; kWh
